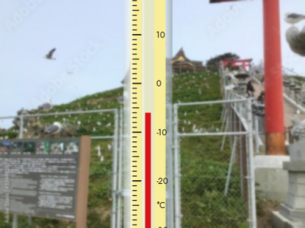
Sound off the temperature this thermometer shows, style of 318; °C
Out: -6; °C
